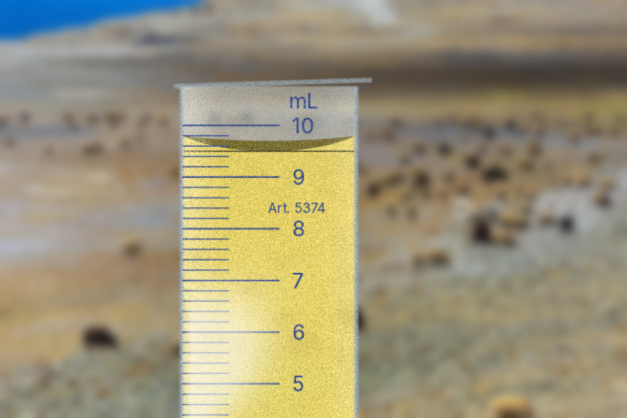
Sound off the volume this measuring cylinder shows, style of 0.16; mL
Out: 9.5; mL
